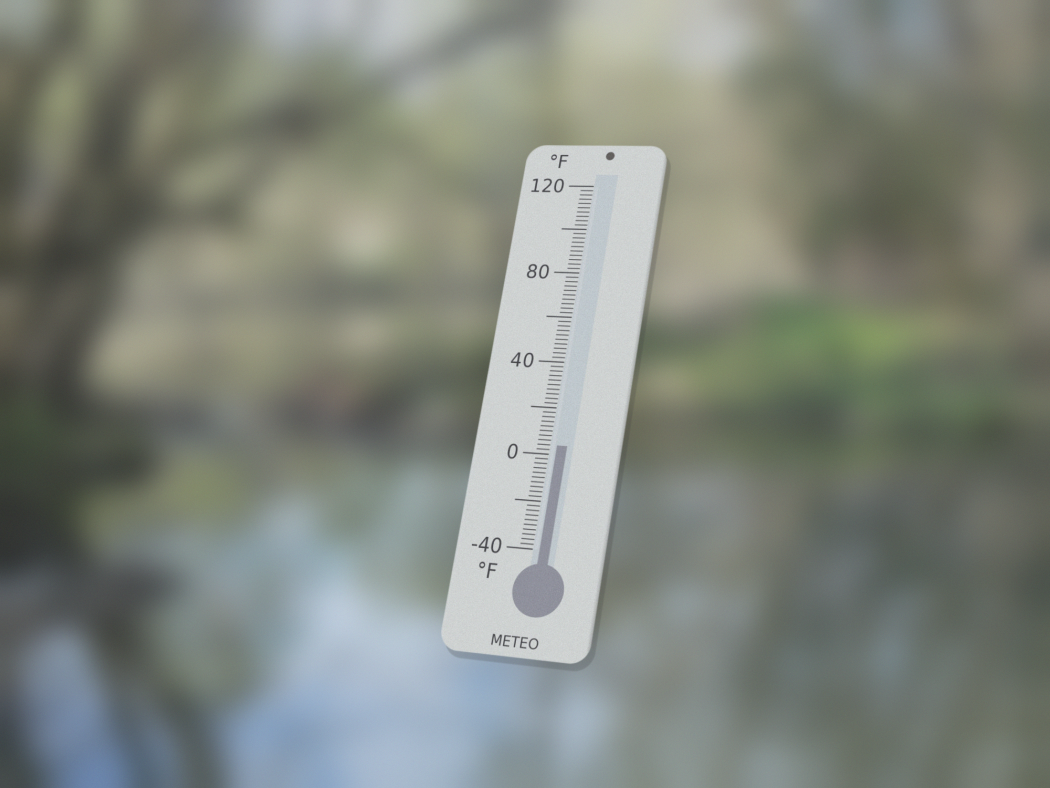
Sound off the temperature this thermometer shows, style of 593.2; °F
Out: 4; °F
